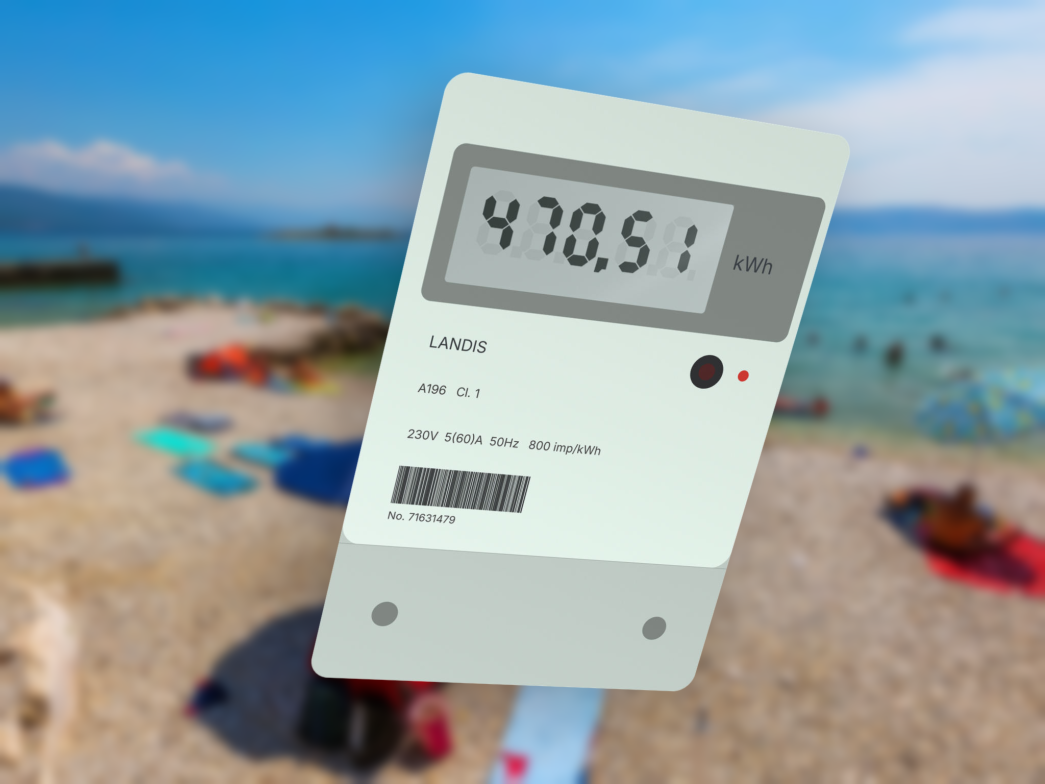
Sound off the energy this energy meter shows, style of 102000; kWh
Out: 470.51; kWh
